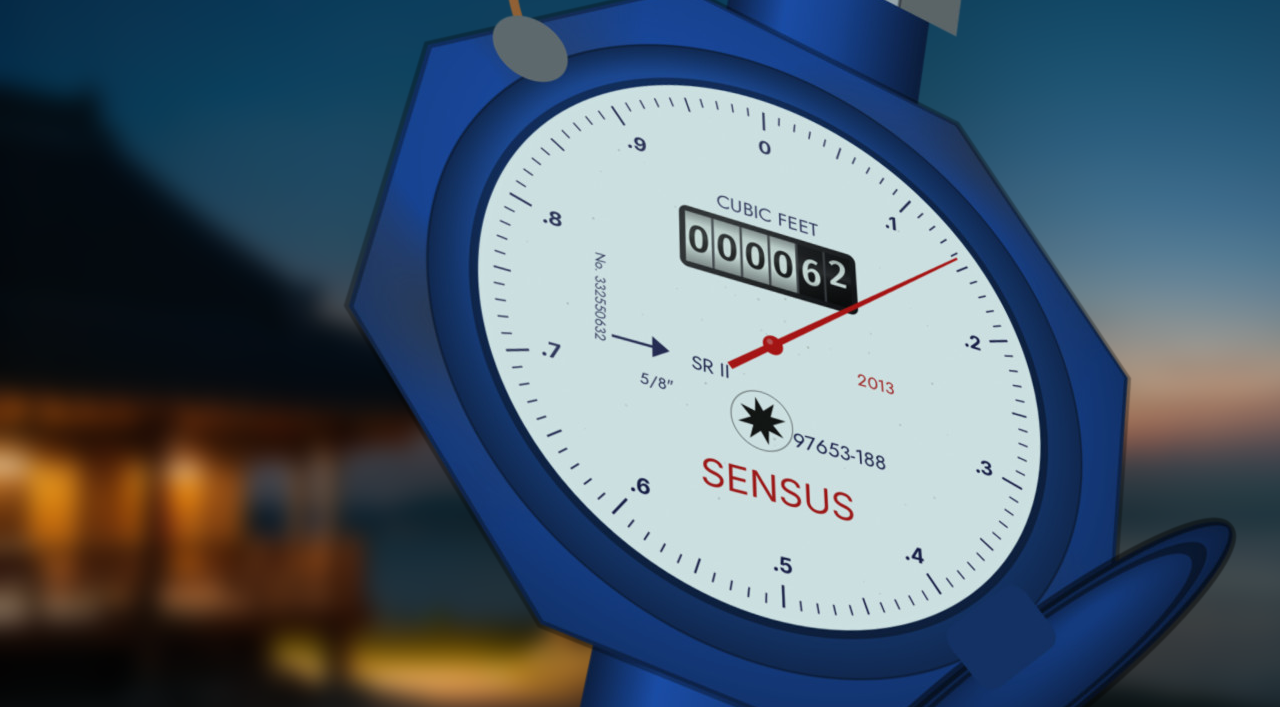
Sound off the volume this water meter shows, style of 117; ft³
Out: 62.14; ft³
